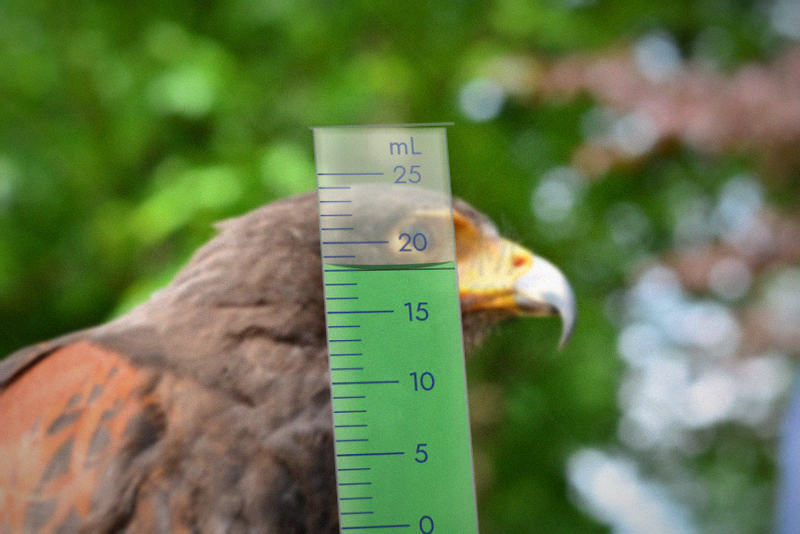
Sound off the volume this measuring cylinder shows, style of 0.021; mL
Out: 18; mL
